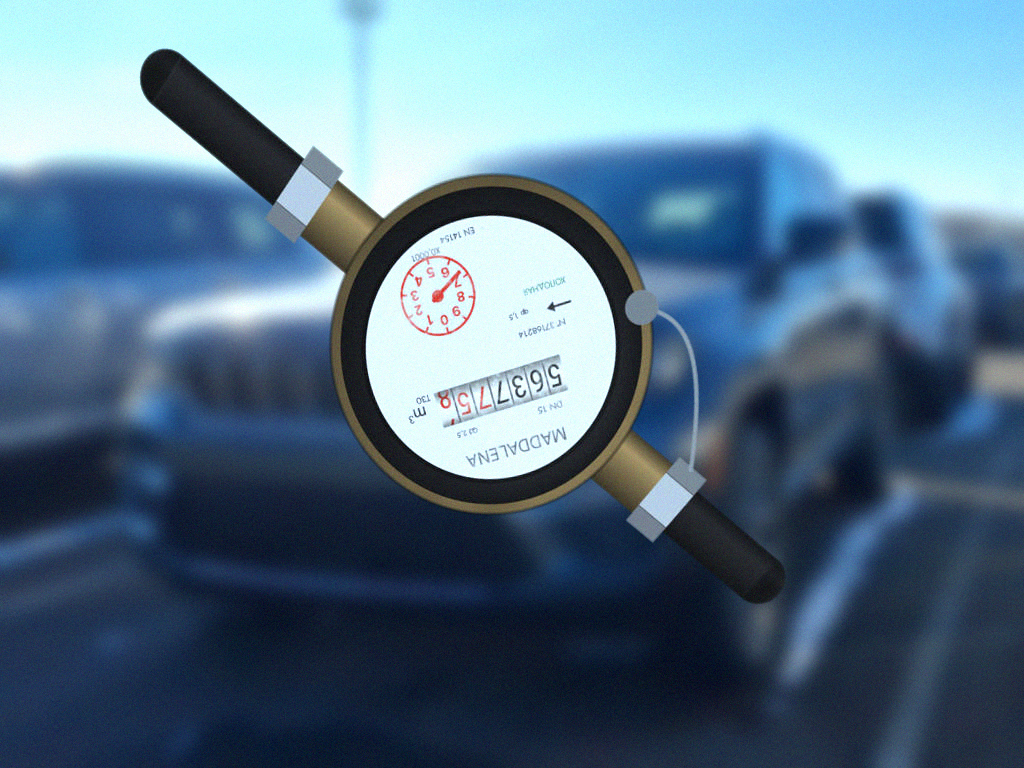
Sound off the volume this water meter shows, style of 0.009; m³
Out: 5637.7576; m³
